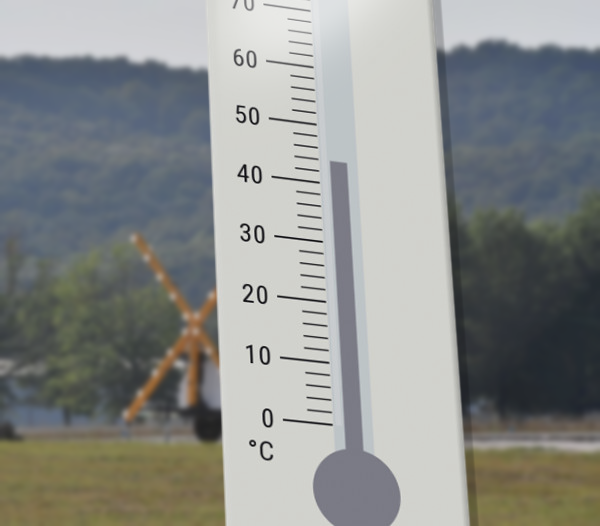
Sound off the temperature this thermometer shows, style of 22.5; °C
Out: 44; °C
